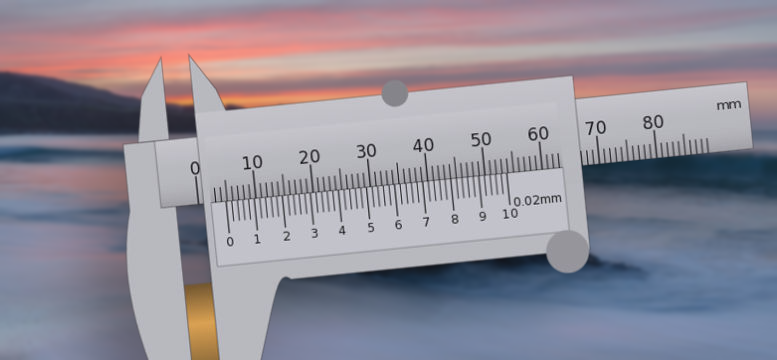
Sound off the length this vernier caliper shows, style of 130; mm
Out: 4.8; mm
